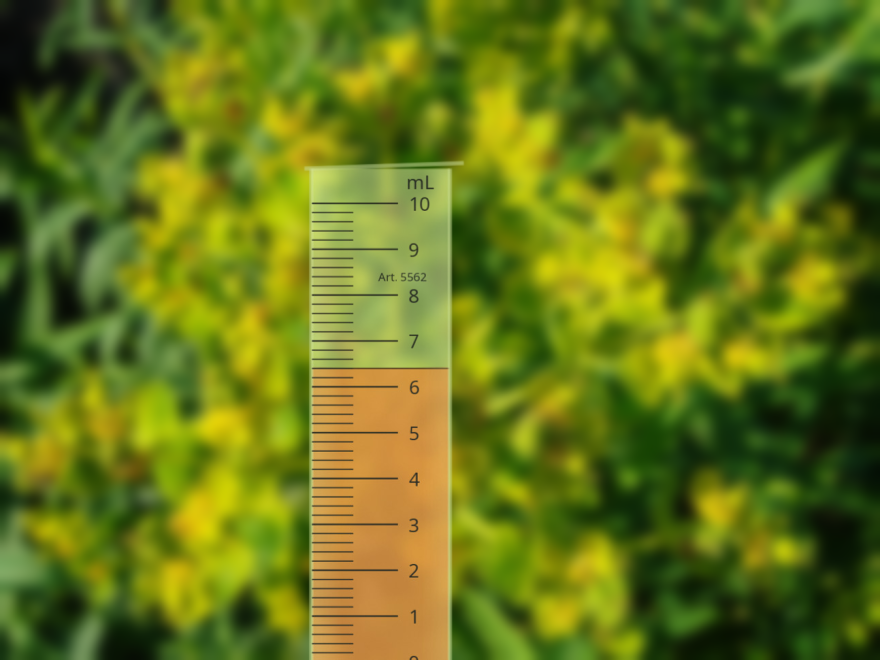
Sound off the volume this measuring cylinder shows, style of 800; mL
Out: 6.4; mL
